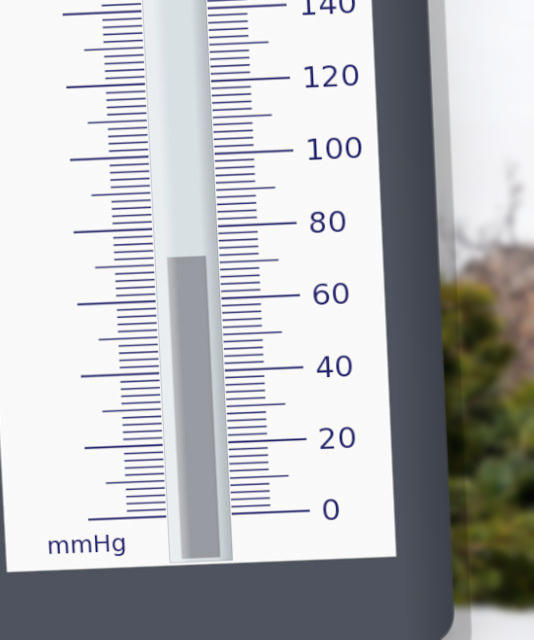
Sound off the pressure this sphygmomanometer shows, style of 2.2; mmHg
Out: 72; mmHg
